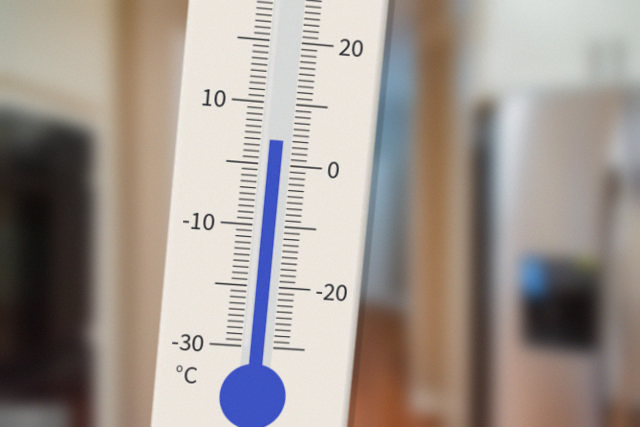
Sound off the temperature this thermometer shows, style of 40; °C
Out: 4; °C
